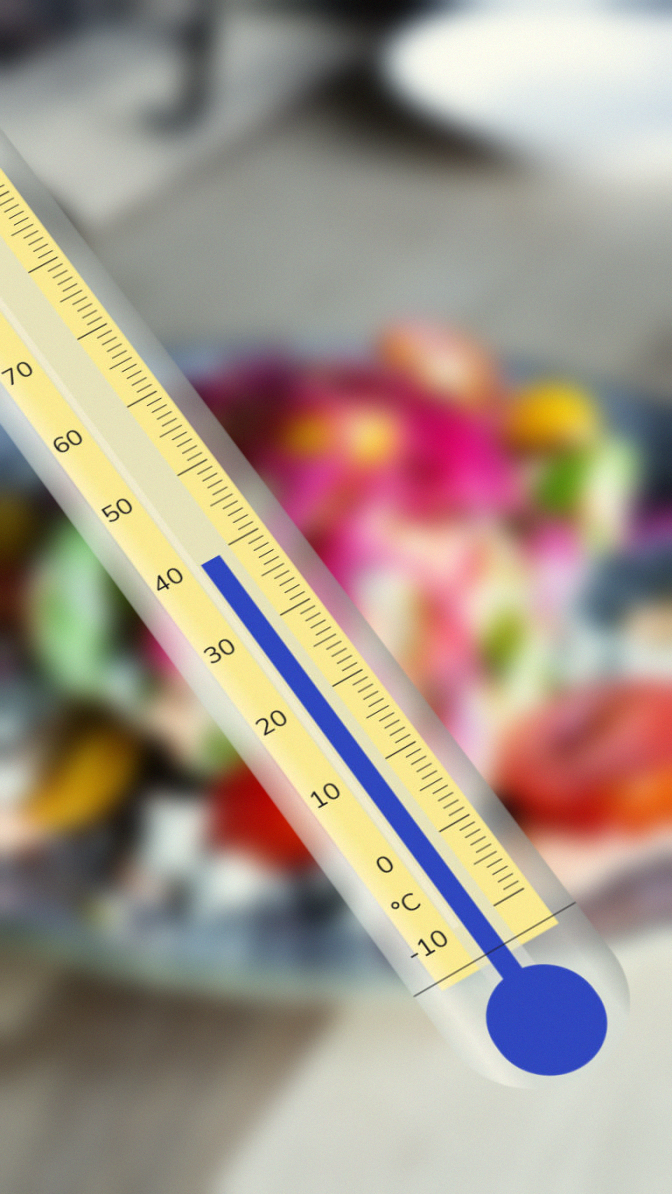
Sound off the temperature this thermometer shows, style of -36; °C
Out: 39.5; °C
